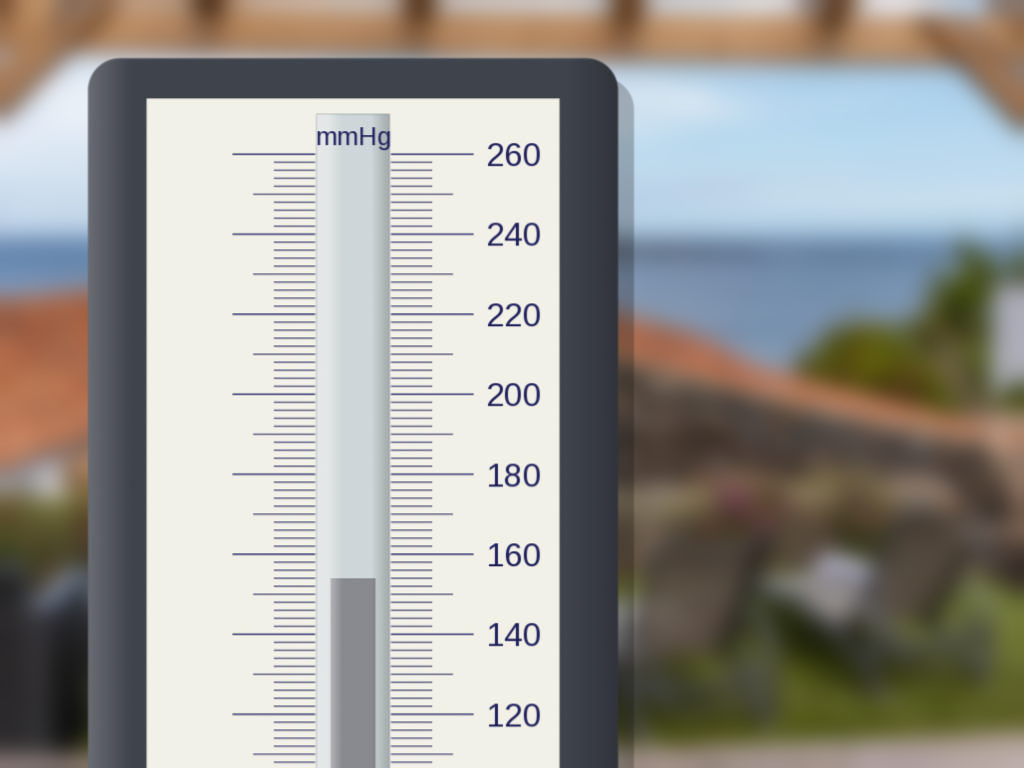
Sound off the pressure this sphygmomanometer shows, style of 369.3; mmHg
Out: 154; mmHg
